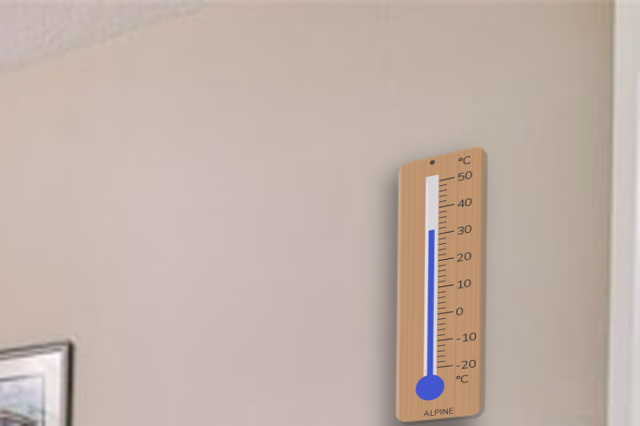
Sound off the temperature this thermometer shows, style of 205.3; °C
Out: 32; °C
